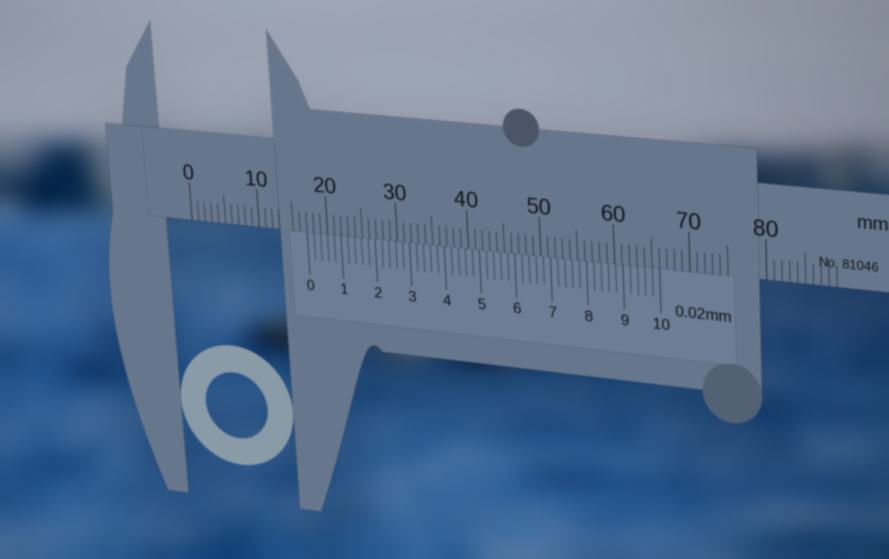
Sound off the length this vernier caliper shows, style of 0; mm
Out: 17.0; mm
